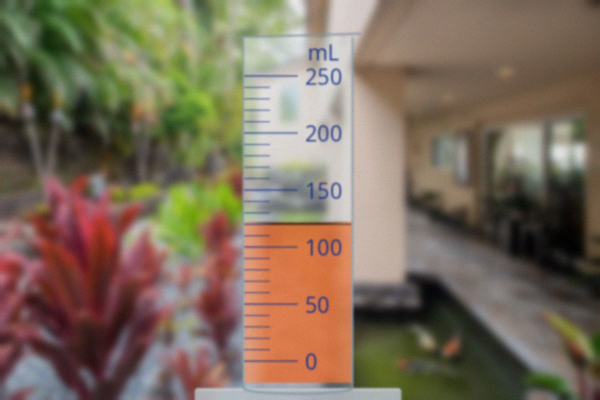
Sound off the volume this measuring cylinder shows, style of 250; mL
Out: 120; mL
